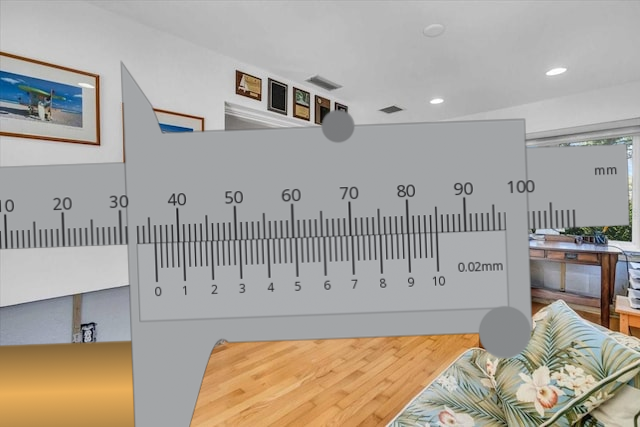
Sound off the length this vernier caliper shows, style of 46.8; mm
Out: 36.0; mm
